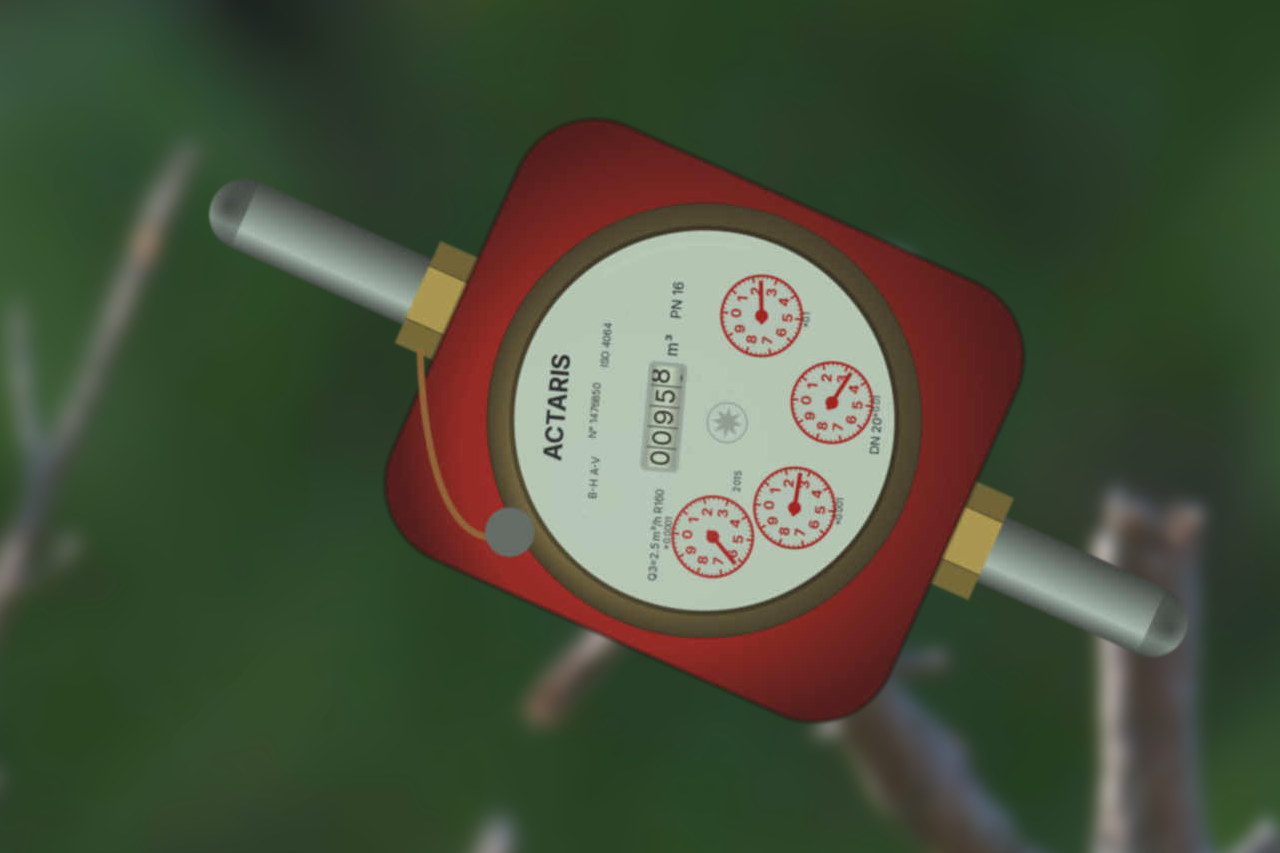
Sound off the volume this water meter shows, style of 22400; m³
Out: 958.2326; m³
